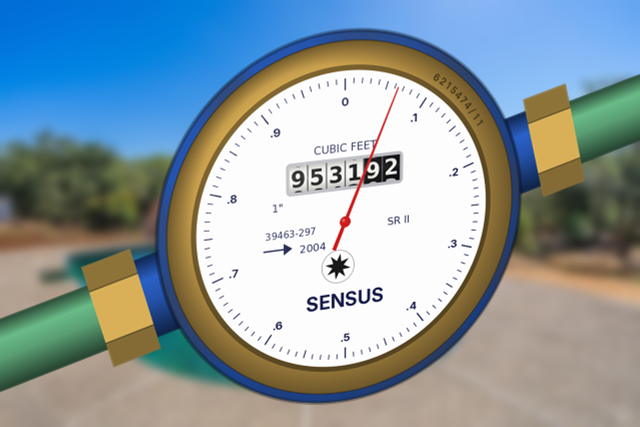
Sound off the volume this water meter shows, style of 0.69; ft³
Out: 953192.06; ft³
